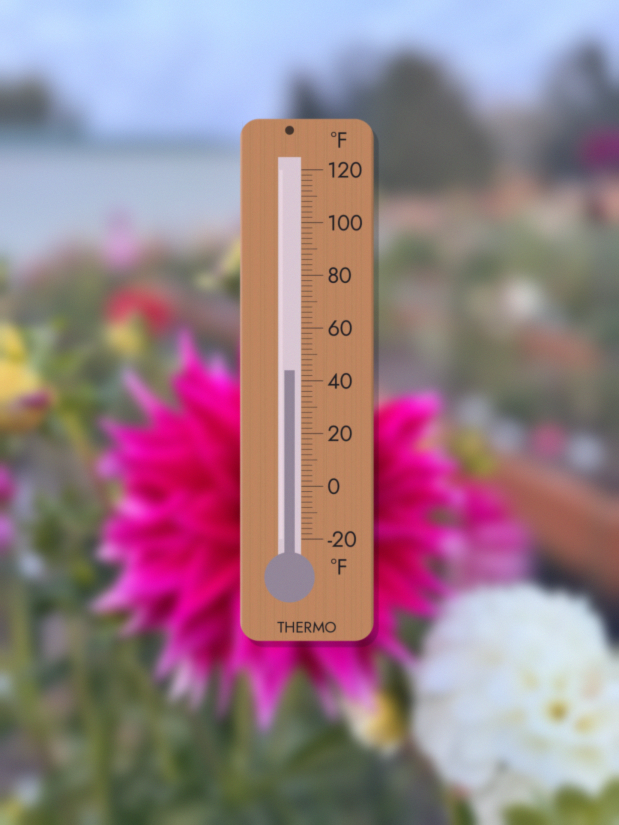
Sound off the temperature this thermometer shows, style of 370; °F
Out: 44; °F
